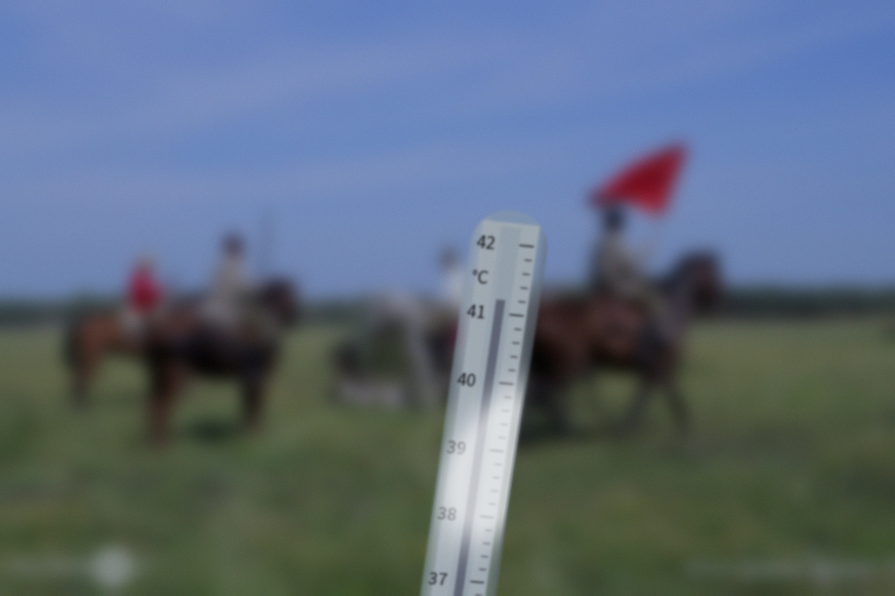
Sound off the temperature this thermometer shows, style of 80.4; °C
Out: 41.2; °C
